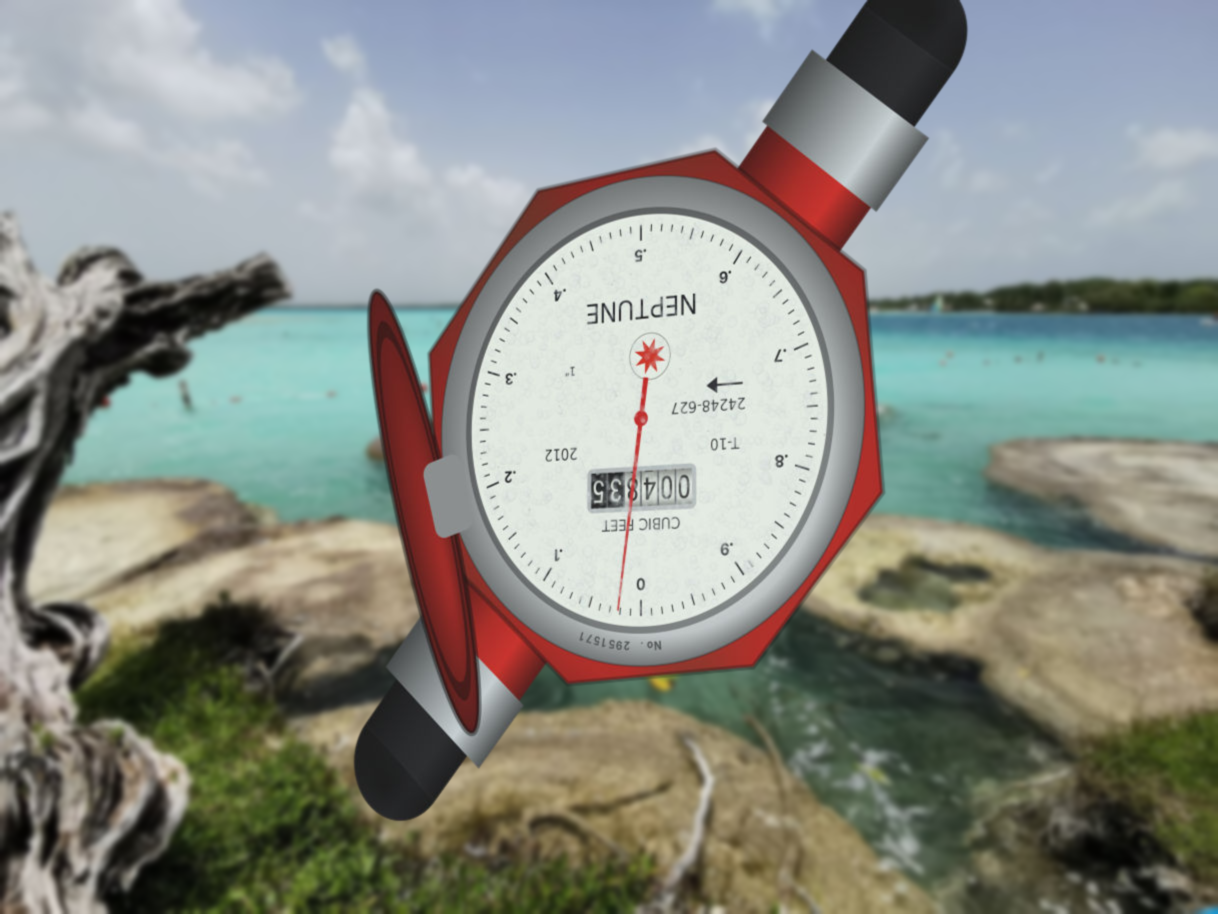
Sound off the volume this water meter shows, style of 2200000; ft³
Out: 4835.02; ft³
